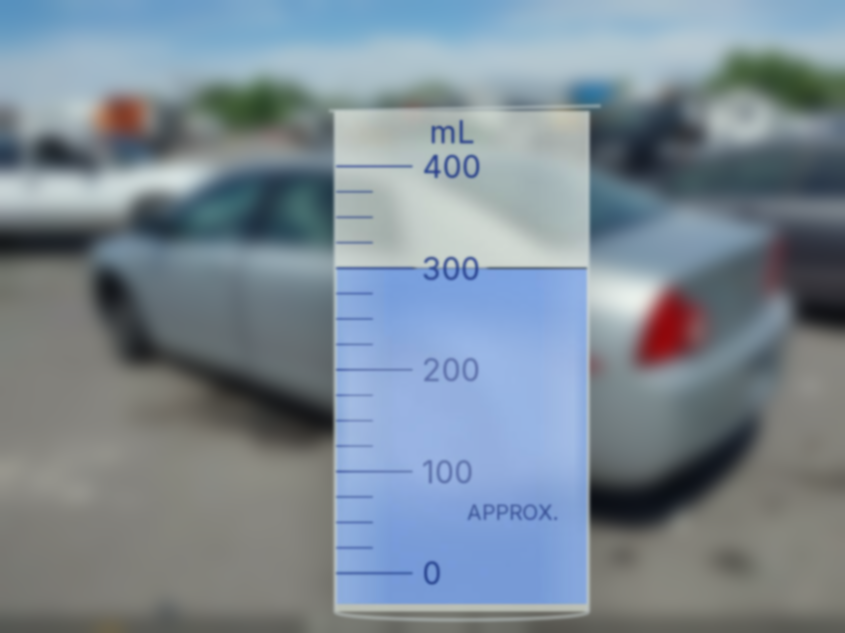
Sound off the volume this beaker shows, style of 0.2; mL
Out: 300; mL
